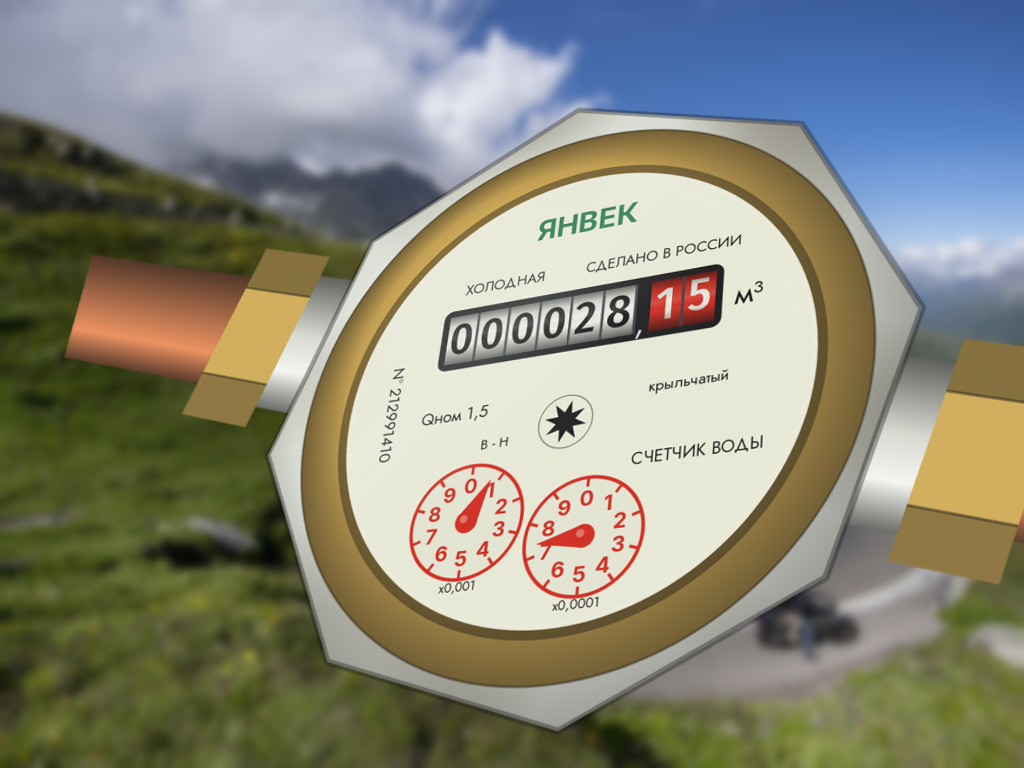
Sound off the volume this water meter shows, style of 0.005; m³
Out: 28.1507; m³
